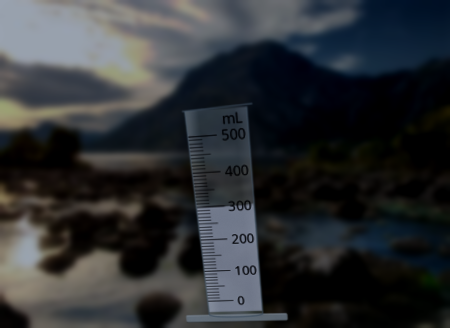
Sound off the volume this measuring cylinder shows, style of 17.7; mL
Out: 300; mL
